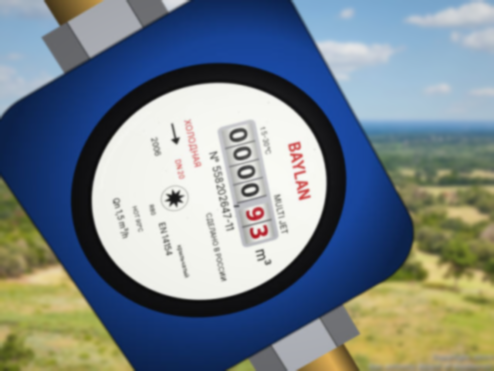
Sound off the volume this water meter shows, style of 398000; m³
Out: 0.93; m³
